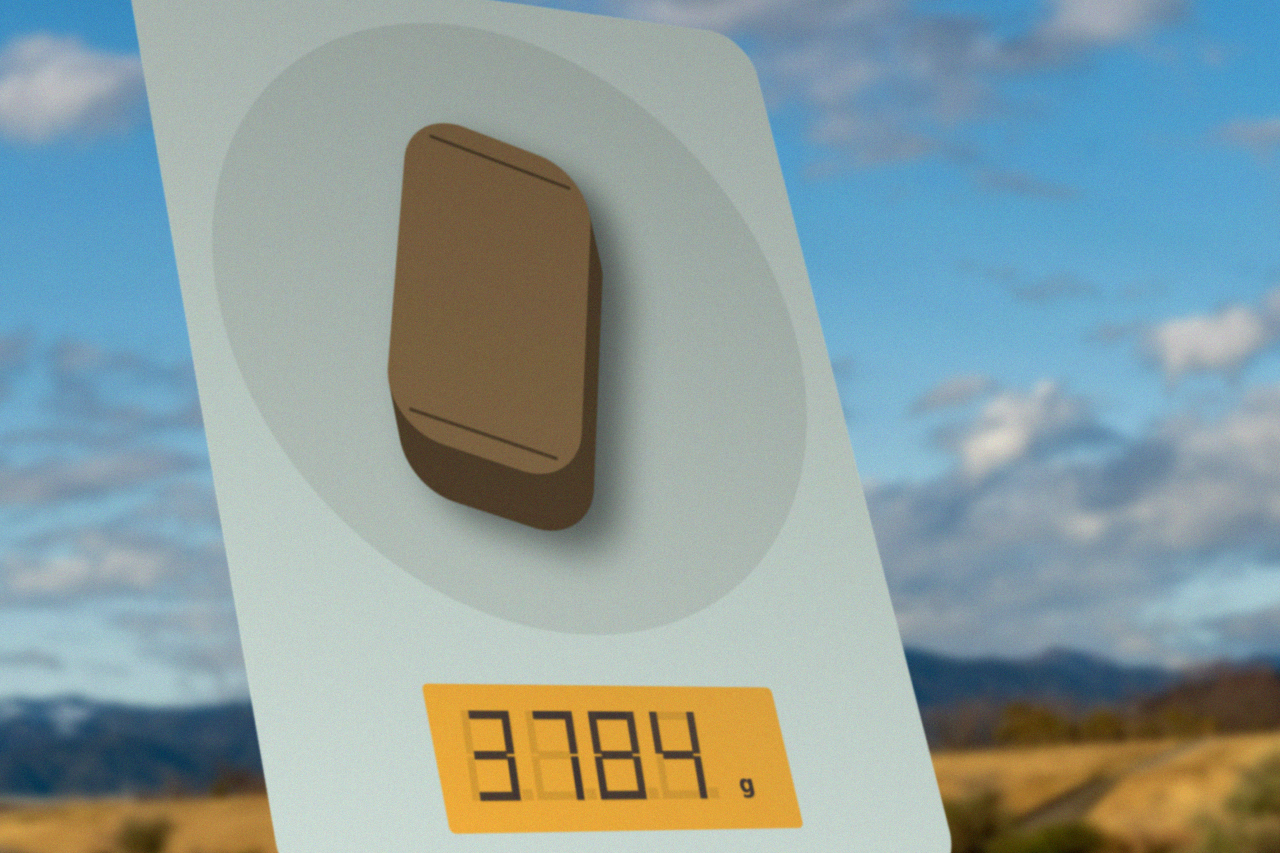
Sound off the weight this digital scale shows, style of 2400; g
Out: 3784; g
